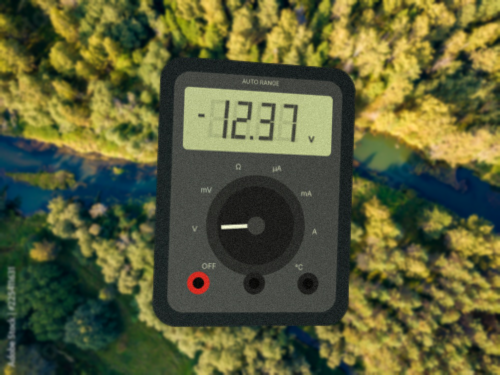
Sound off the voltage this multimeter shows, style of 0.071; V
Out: -12.37; V
